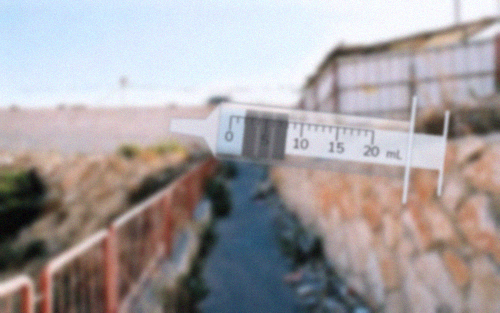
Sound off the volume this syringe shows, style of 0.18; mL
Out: 2; mL
